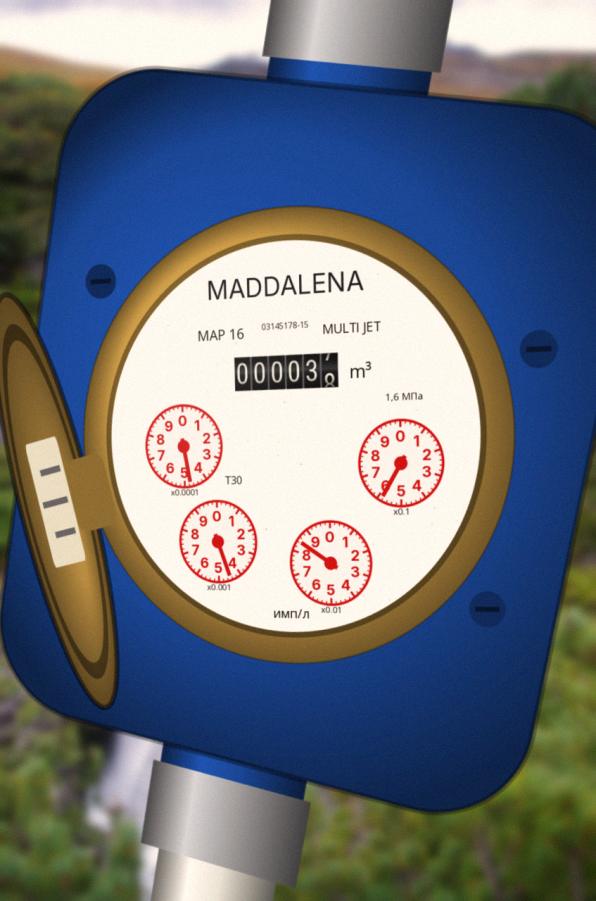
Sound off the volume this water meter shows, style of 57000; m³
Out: 37.5844; m³
